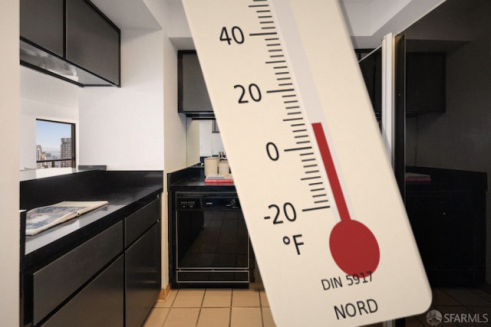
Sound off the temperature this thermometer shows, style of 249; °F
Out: 8; °F
